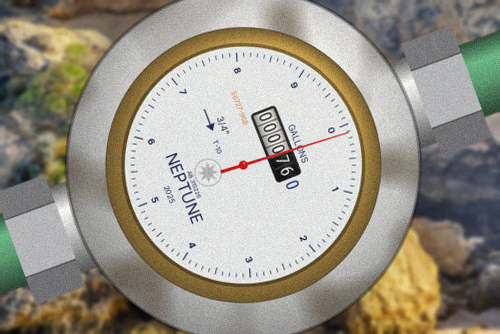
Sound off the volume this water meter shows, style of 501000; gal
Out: 760.1; gal
